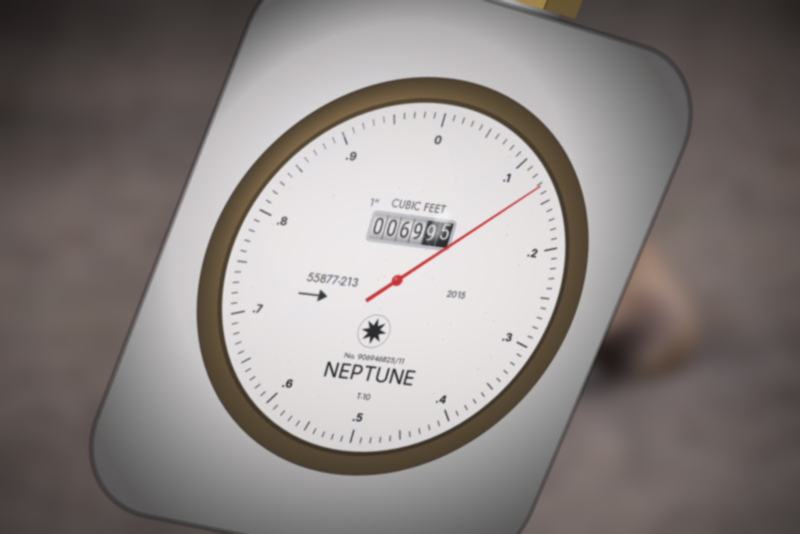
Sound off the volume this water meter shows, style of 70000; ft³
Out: 6995.13; ft³
